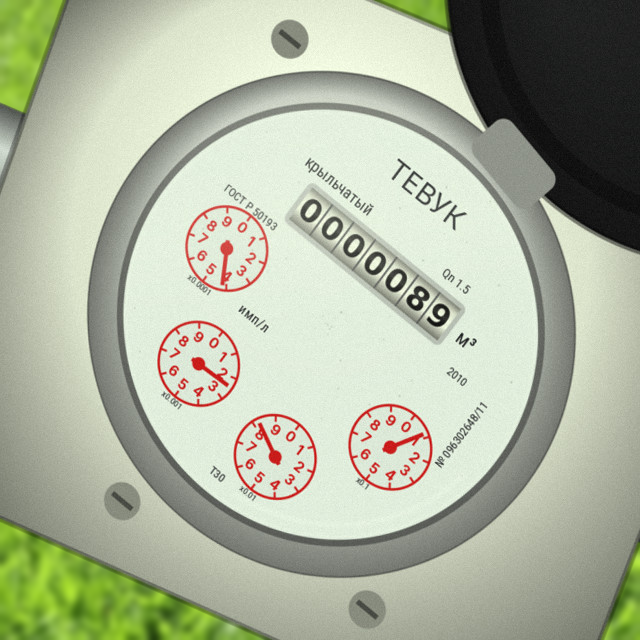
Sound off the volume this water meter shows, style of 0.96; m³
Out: 89.0824; m³
